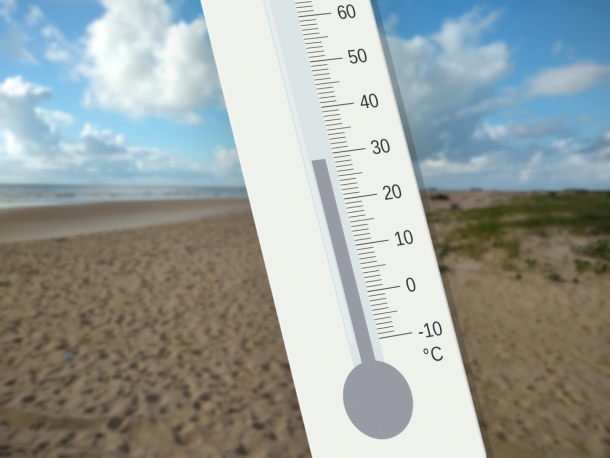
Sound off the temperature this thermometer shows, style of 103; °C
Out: 29; °C
